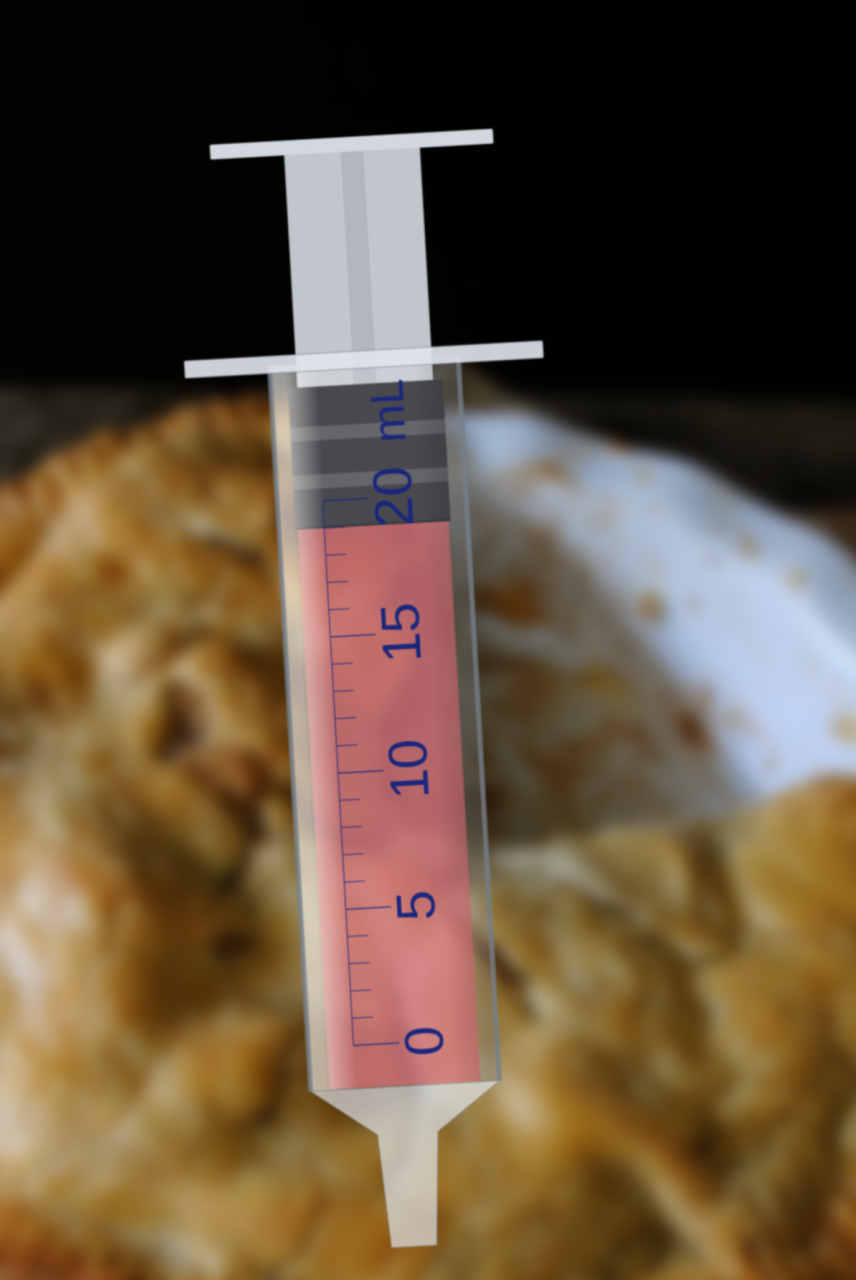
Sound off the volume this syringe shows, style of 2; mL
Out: 19; mL
